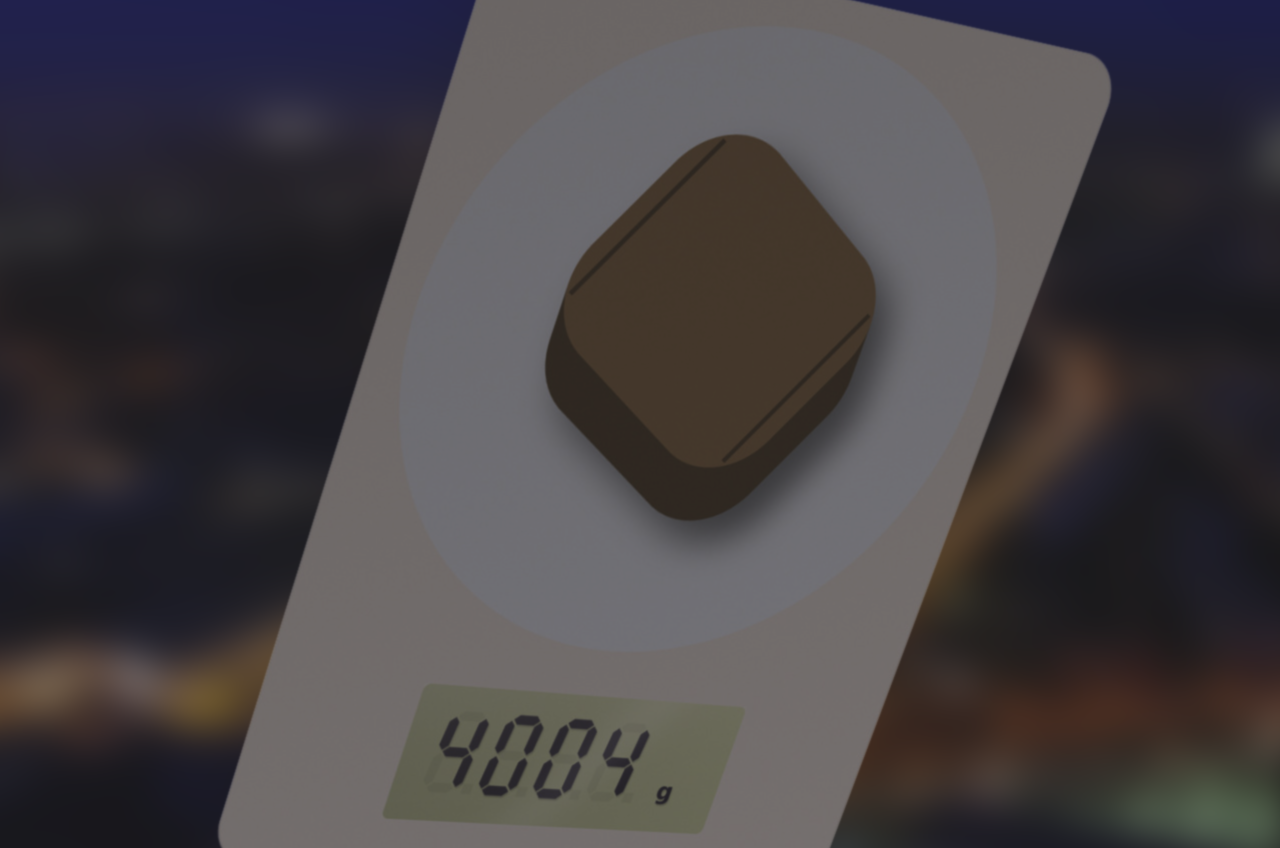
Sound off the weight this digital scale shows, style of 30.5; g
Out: 4004; g
